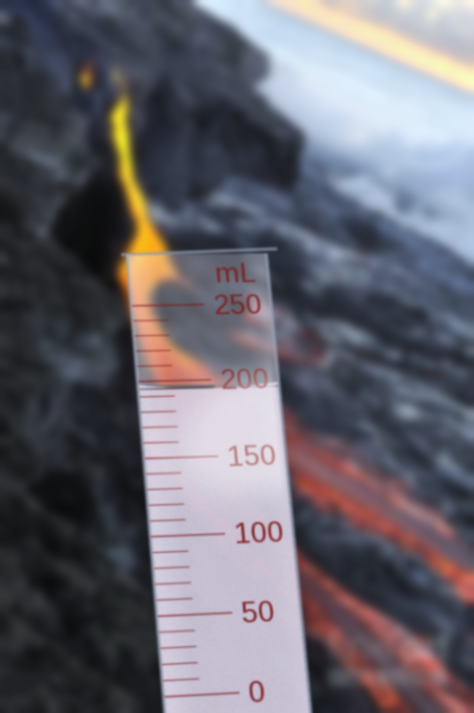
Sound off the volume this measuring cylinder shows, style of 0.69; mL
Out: 195; mL
